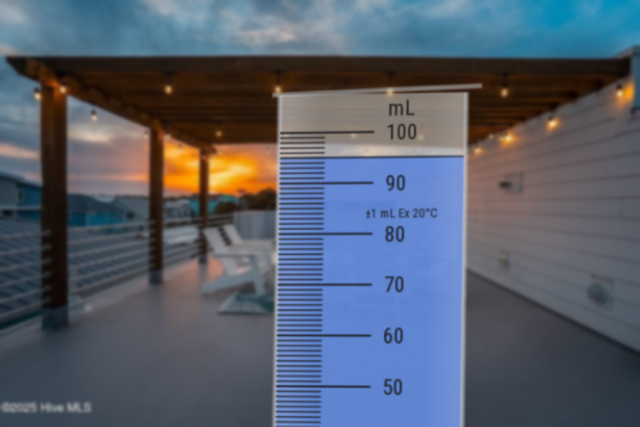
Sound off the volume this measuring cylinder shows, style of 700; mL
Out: 95; mL
